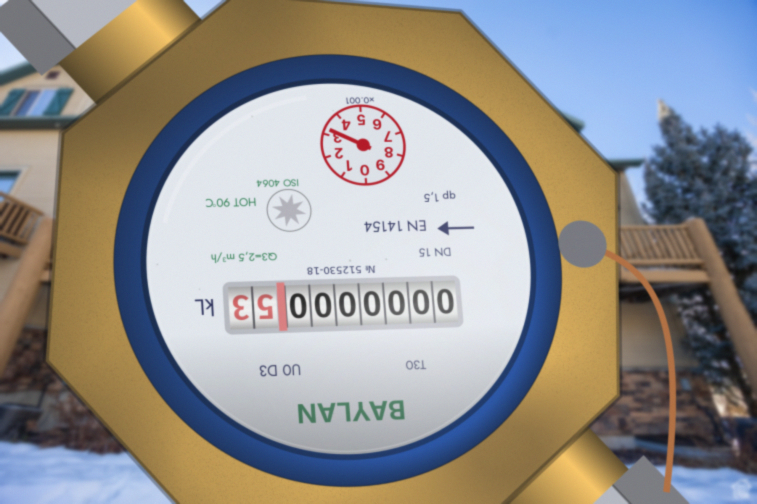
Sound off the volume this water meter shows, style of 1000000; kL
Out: 0.533; kL
